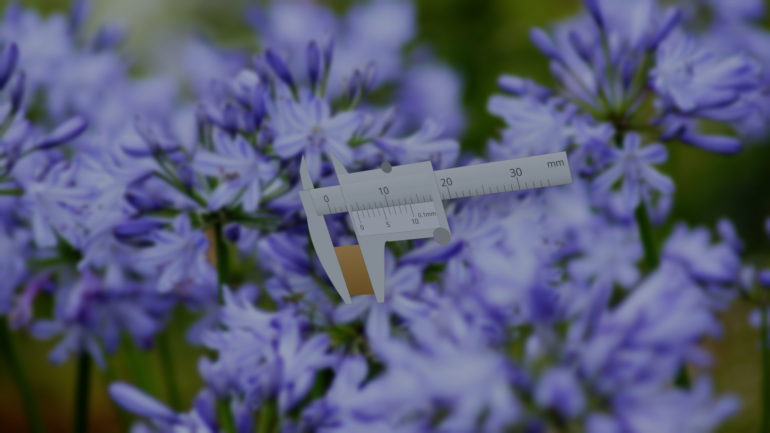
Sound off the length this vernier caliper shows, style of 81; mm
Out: 4.6; mm
